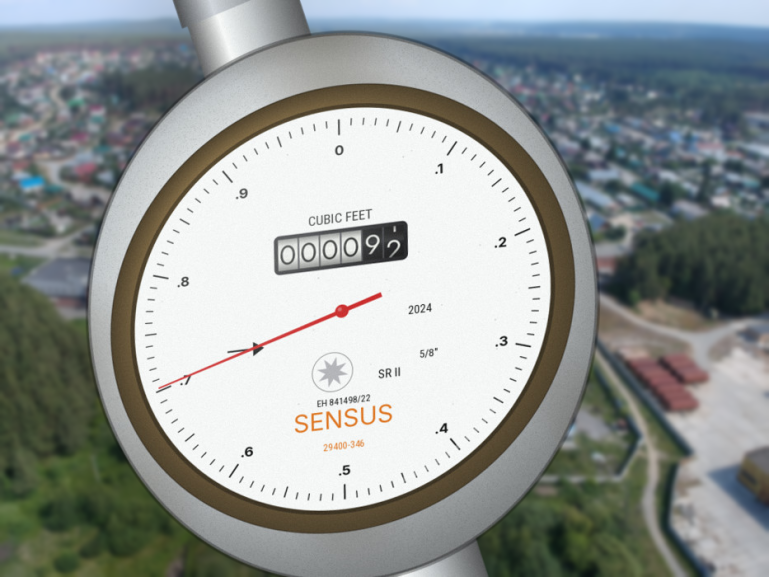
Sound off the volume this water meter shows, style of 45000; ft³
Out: 91.70; ft³
